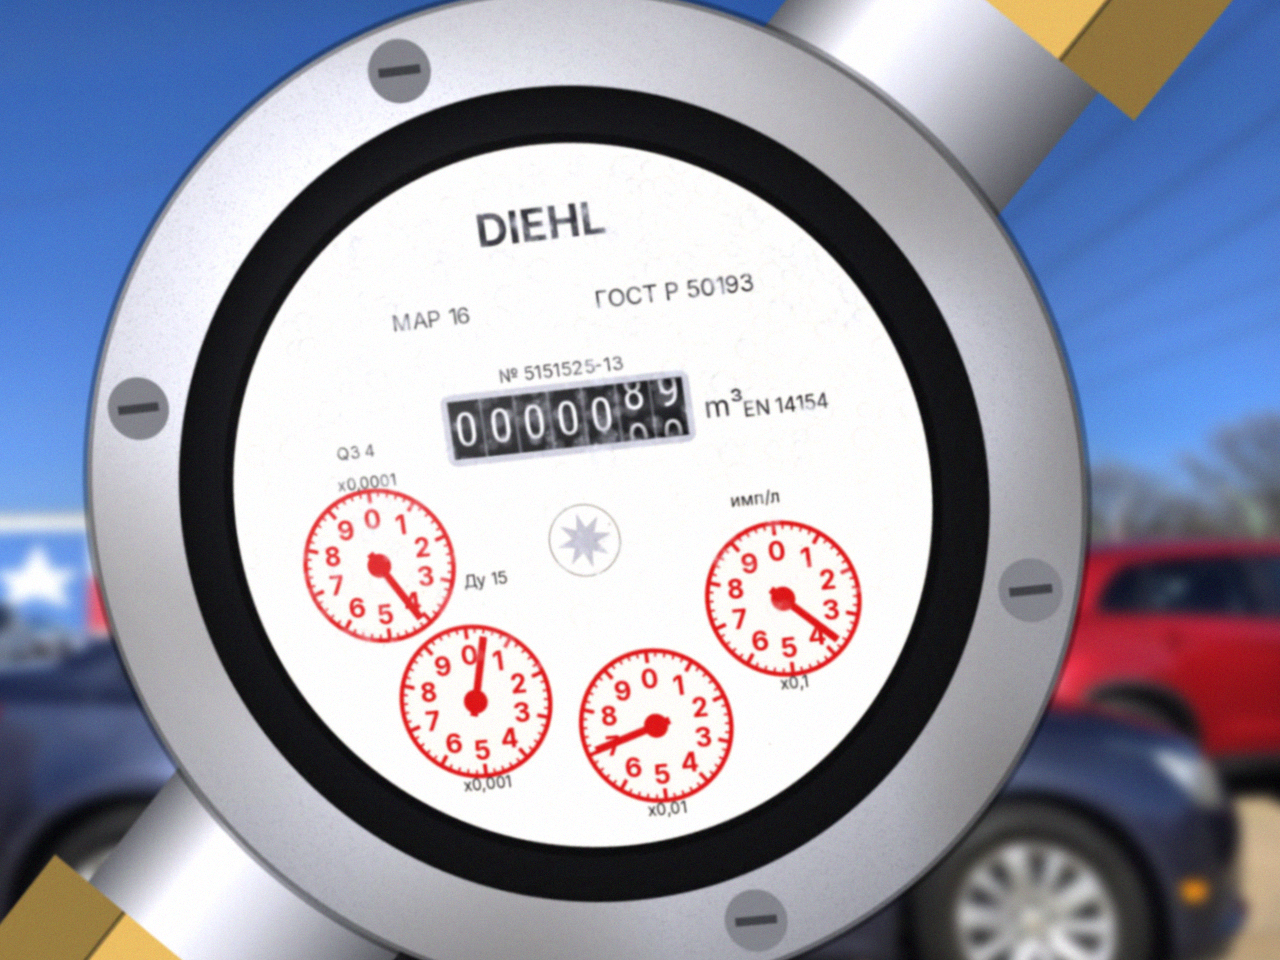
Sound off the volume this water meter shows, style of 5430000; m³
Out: 89.3704; m³
